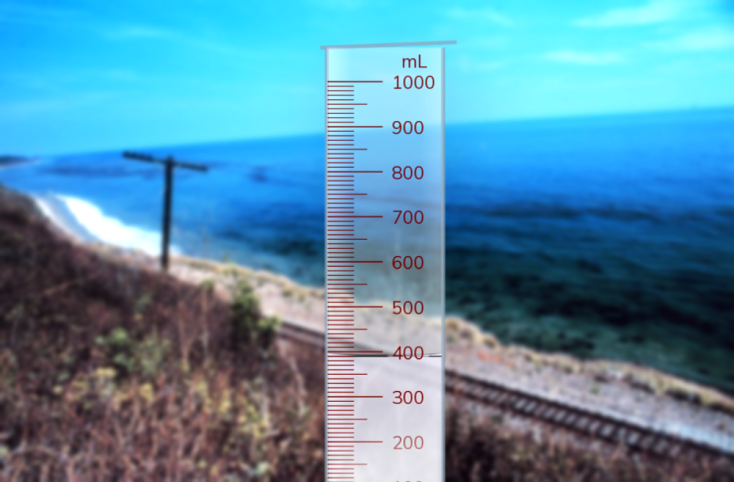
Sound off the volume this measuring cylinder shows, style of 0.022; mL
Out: 390; mL
